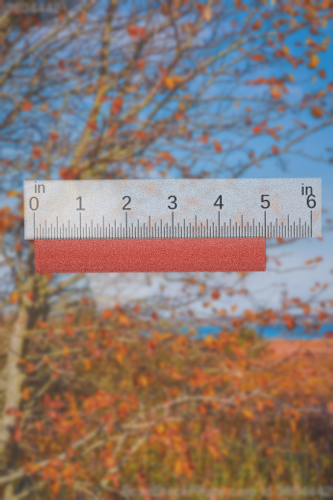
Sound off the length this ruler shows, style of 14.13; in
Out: 5; in
